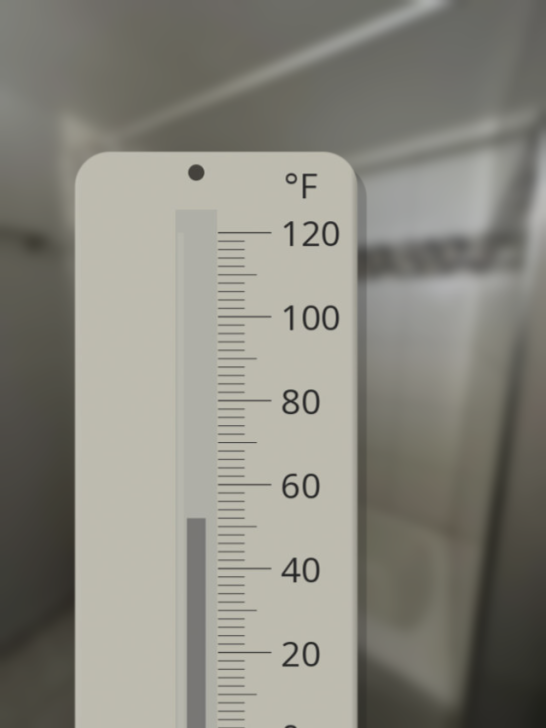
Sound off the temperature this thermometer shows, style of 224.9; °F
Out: 52; °F
